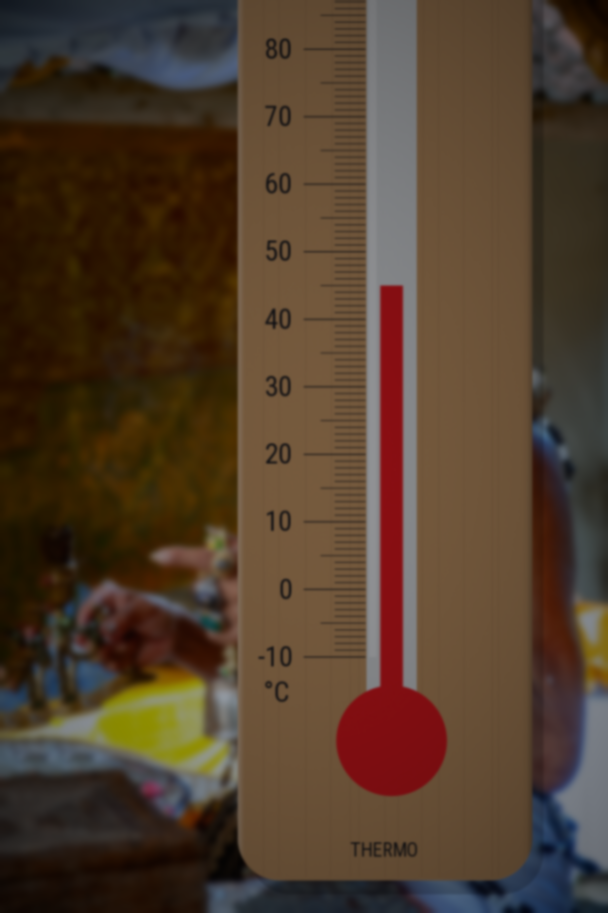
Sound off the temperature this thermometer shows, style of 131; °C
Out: 45; °C
